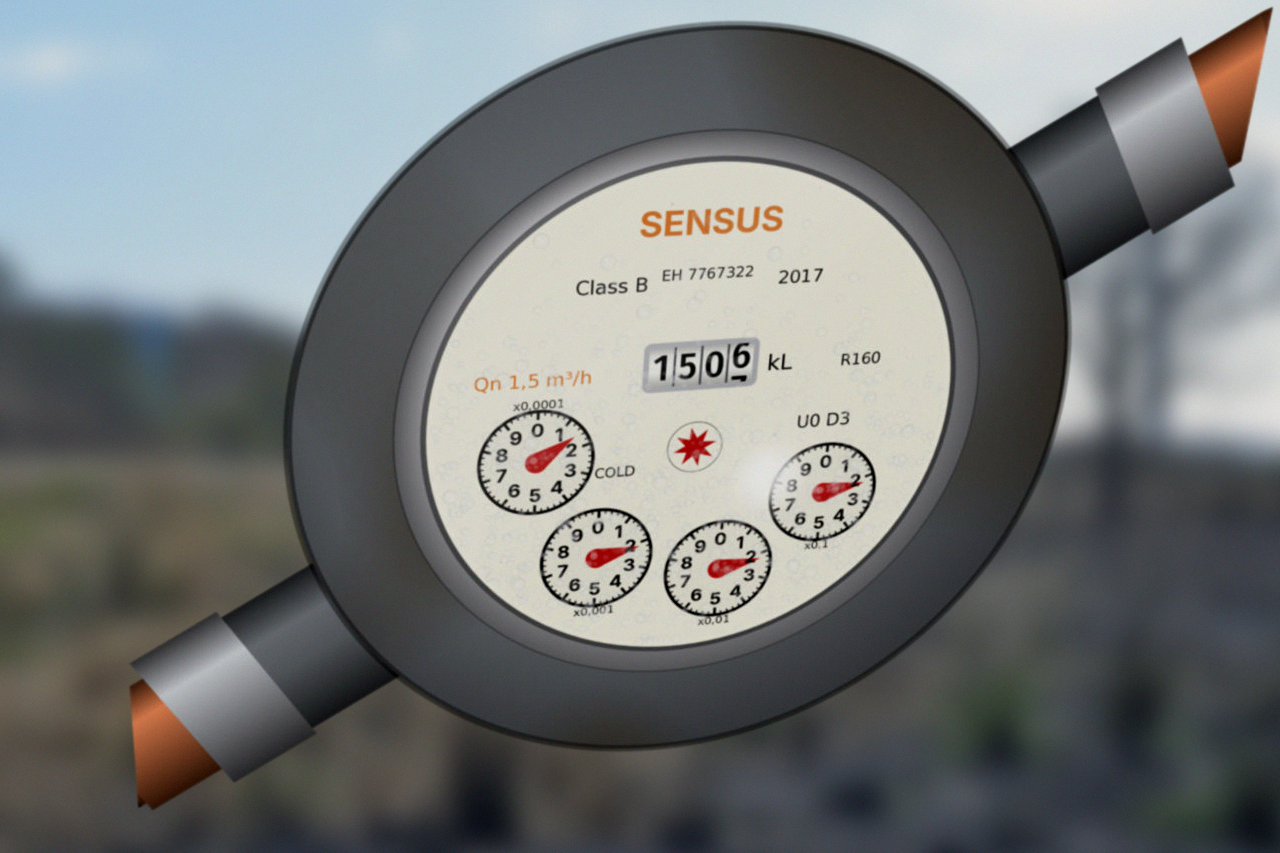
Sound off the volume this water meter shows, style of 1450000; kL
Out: 1506.2221; kL
